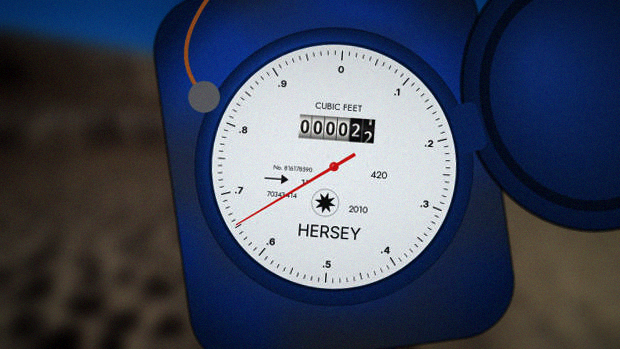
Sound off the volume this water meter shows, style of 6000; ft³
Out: 21.65; ft³
